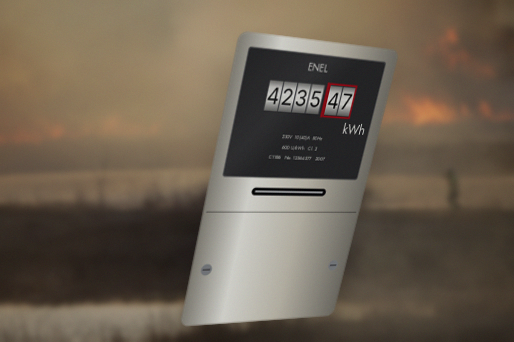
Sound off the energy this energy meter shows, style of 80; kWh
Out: 4235.47; kWh
